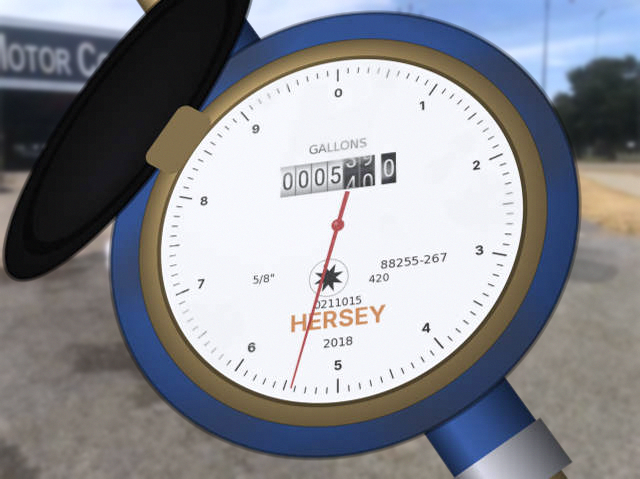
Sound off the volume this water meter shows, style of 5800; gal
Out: 5395.4; gal
